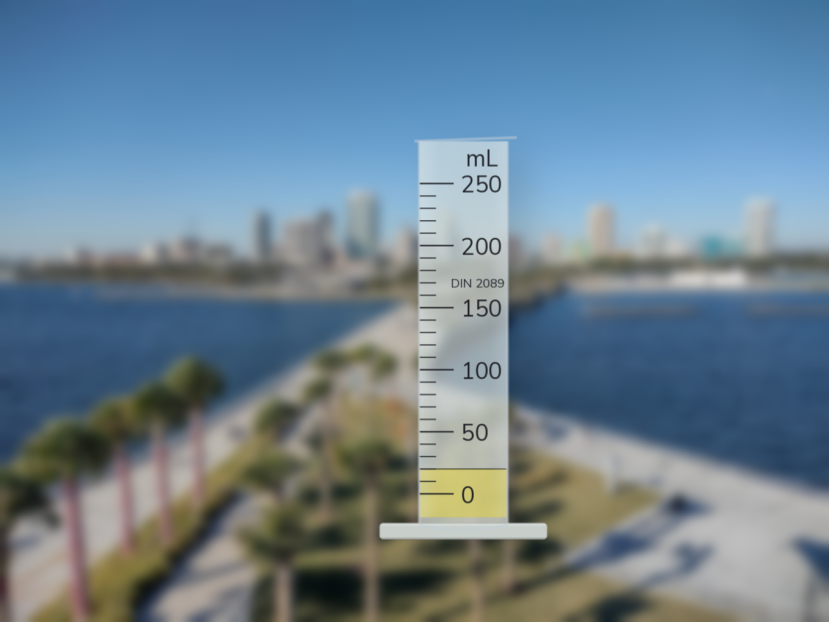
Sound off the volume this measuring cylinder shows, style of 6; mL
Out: 20; mL
